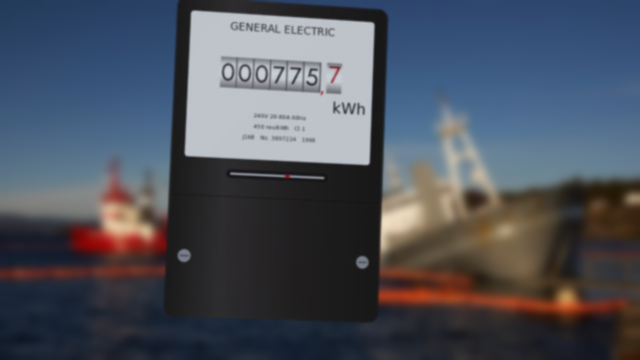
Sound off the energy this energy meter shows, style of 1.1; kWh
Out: 775.7; kWh
